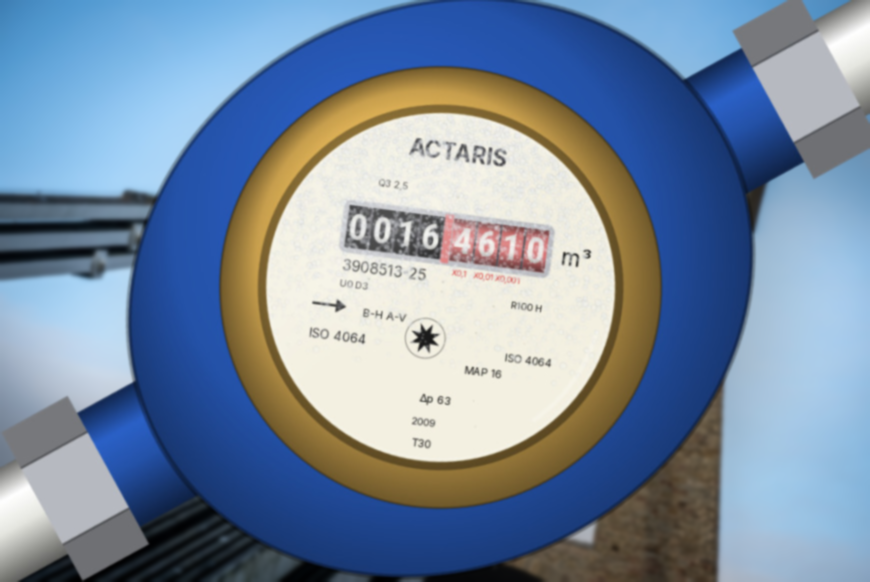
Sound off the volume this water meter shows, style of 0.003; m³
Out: 16.4610; m³
